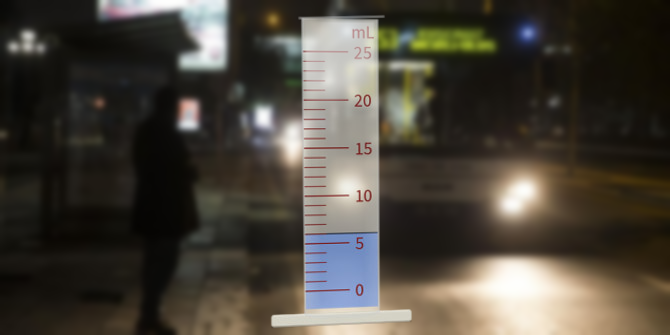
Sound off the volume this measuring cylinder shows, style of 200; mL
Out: 6; mL
